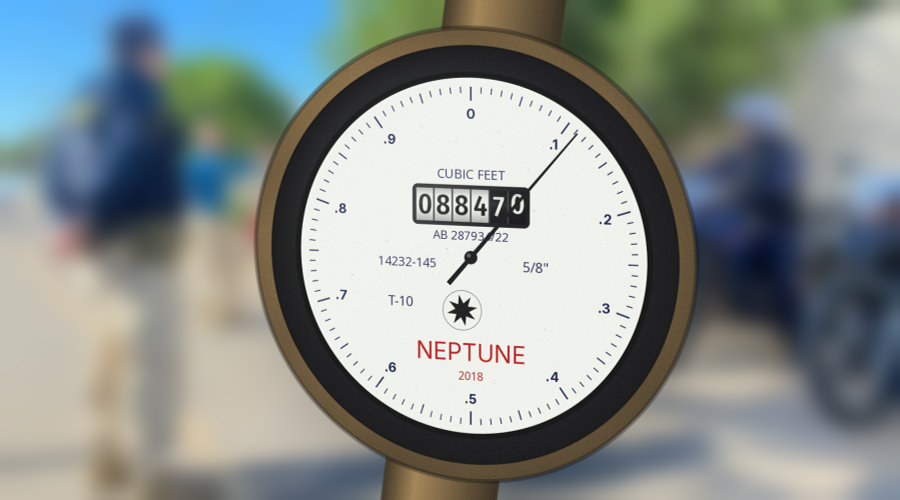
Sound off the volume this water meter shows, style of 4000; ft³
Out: 88470.11; ft³
